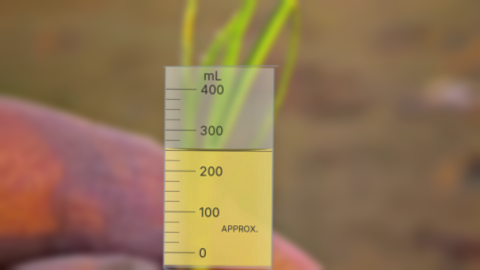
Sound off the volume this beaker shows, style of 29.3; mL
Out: 250; mL
